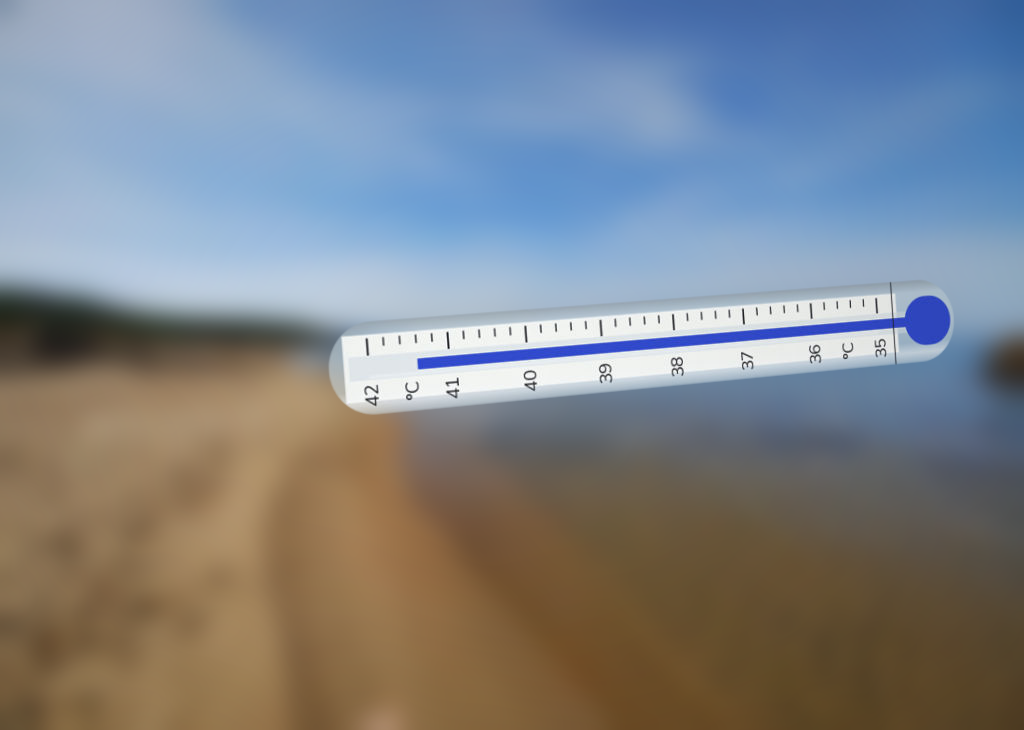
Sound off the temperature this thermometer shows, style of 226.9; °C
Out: 41.4; °C
